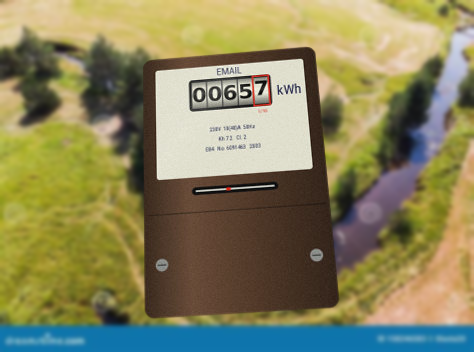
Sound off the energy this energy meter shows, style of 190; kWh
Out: 65.7; kWh
